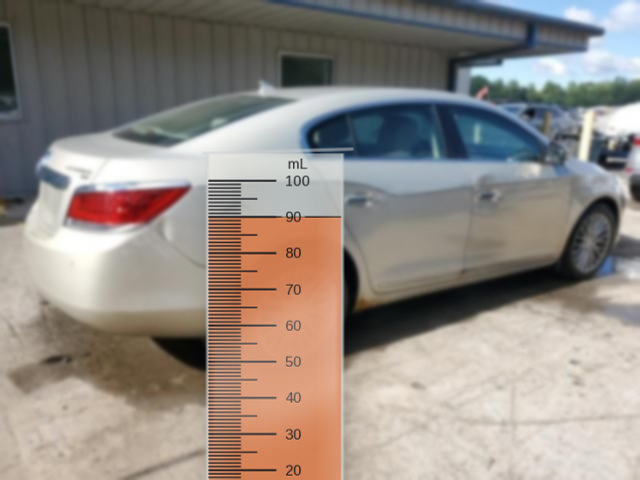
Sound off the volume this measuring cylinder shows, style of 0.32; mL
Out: 90; mL
